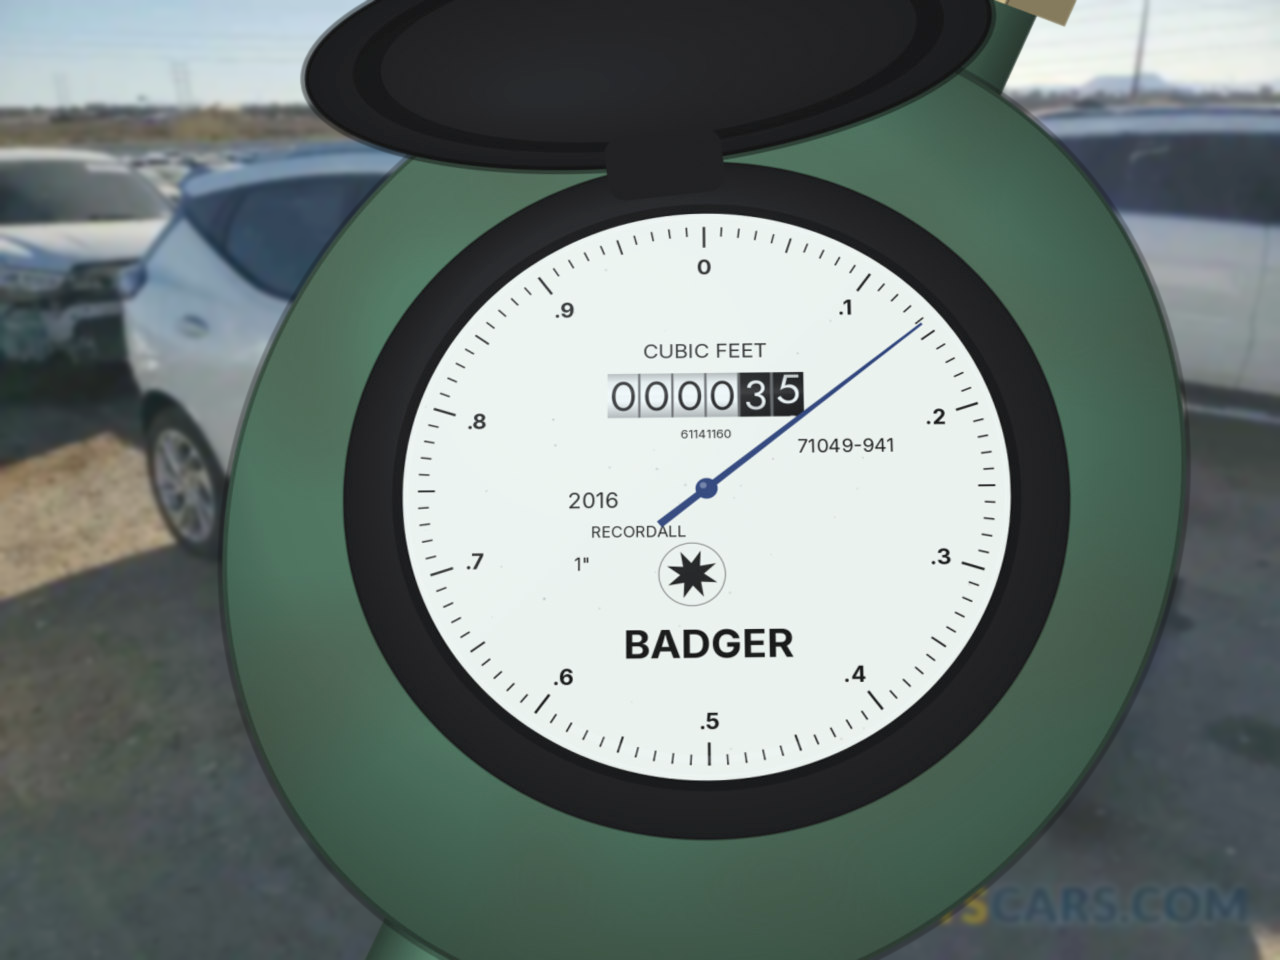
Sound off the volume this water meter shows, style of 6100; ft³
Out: 35.14; ft³
